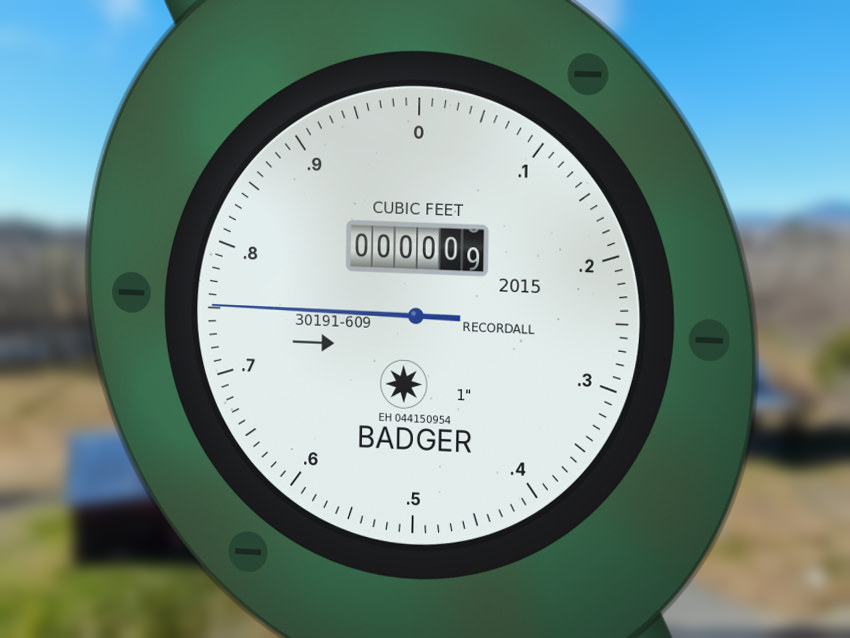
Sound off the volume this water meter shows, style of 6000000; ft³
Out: 8.75; ft³
